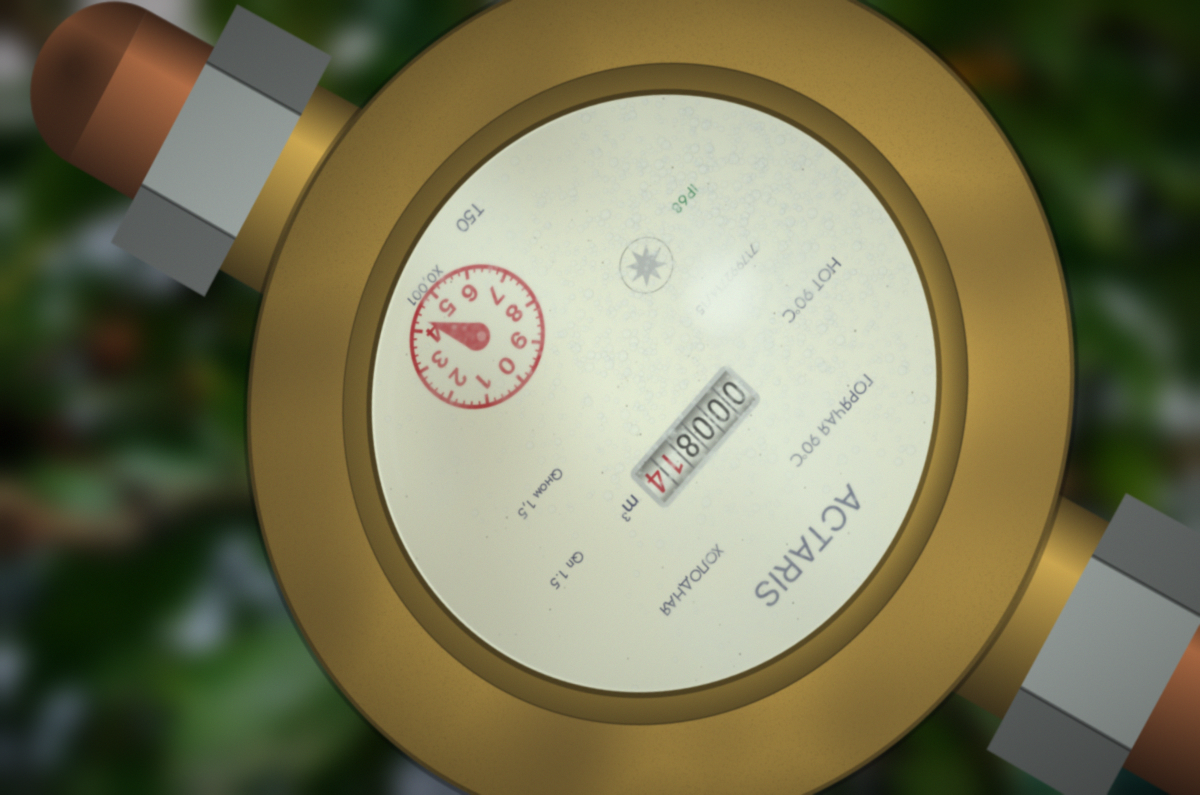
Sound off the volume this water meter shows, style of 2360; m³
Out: 8.144; m³
